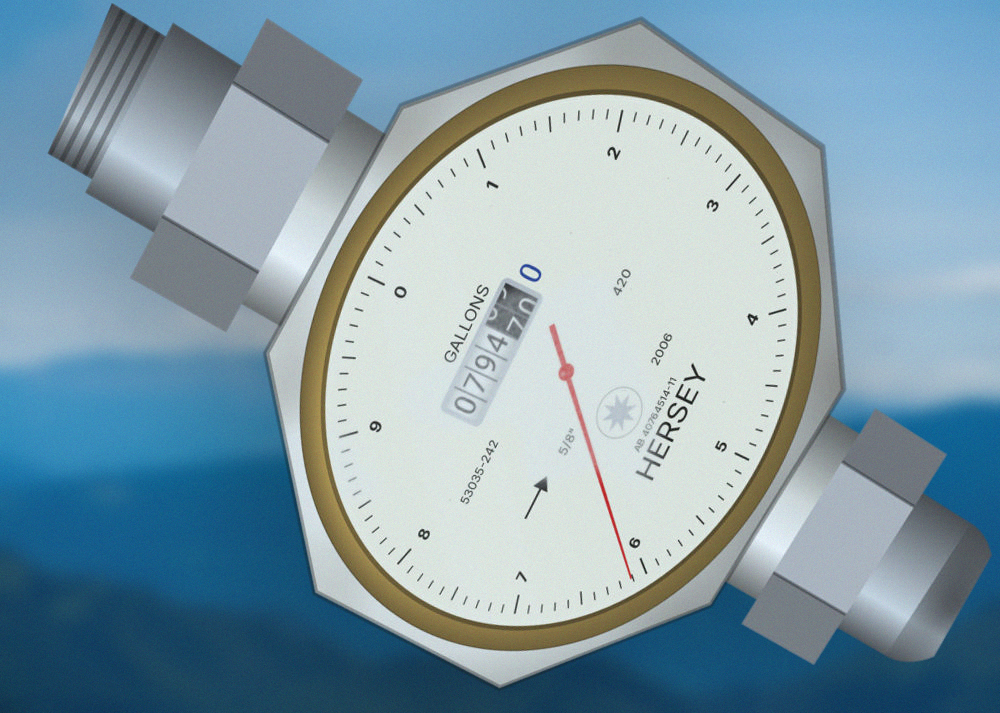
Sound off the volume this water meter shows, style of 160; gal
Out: 794696.1; gal
